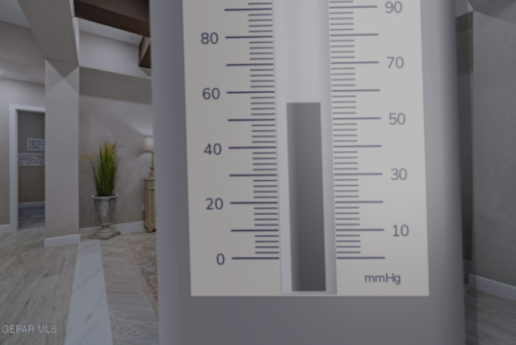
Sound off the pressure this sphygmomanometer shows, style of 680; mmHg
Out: 56; mmHg
